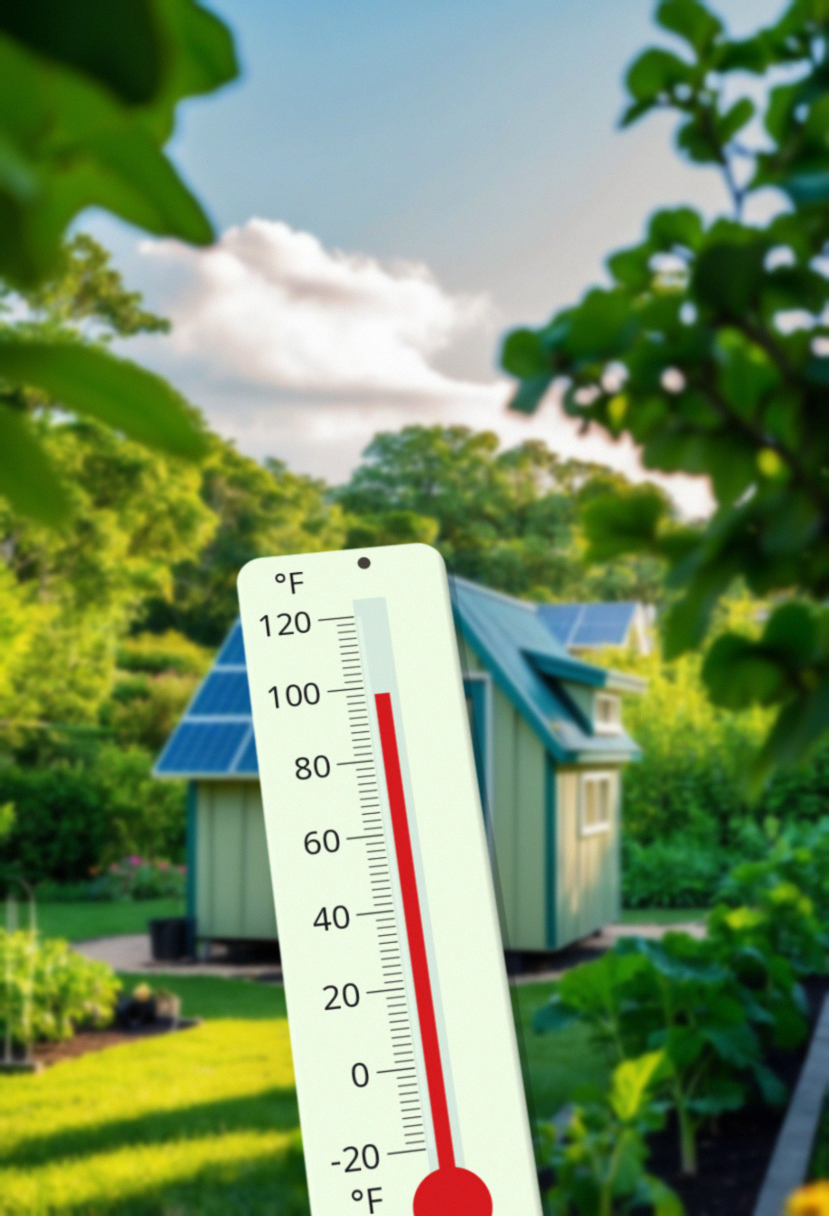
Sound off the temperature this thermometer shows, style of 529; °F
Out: 98; °F
